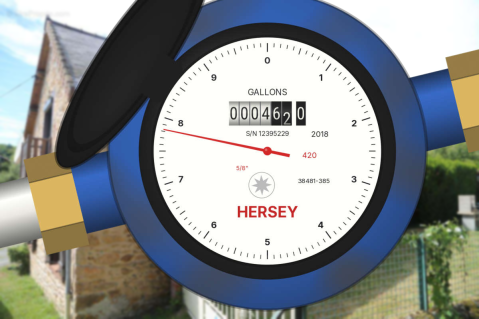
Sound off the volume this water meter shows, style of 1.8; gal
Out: 4617.8; gal
